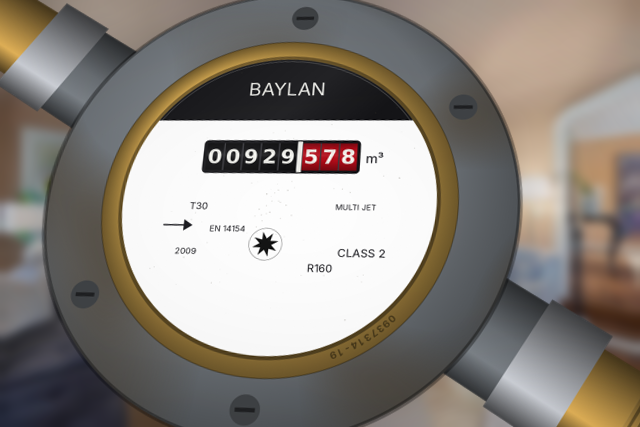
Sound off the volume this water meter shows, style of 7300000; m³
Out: 929.578; m³
